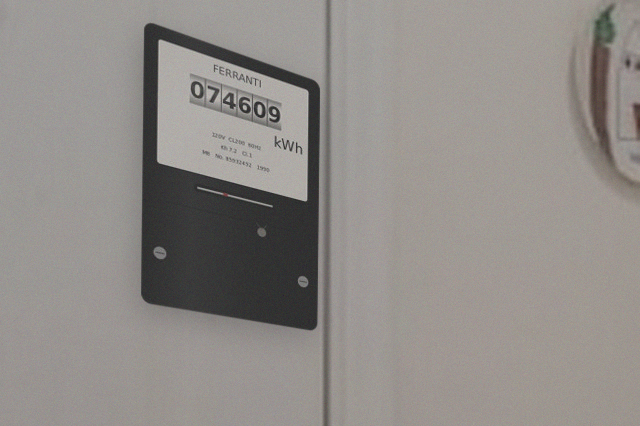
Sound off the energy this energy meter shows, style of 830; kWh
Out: 74609; kWh
